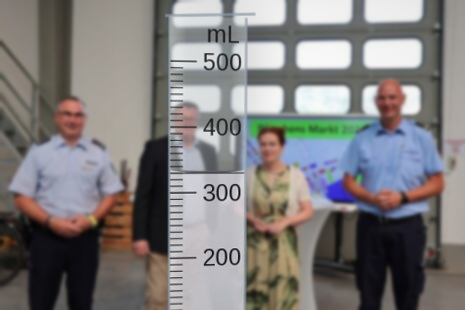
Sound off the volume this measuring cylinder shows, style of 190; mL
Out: 330; mL
